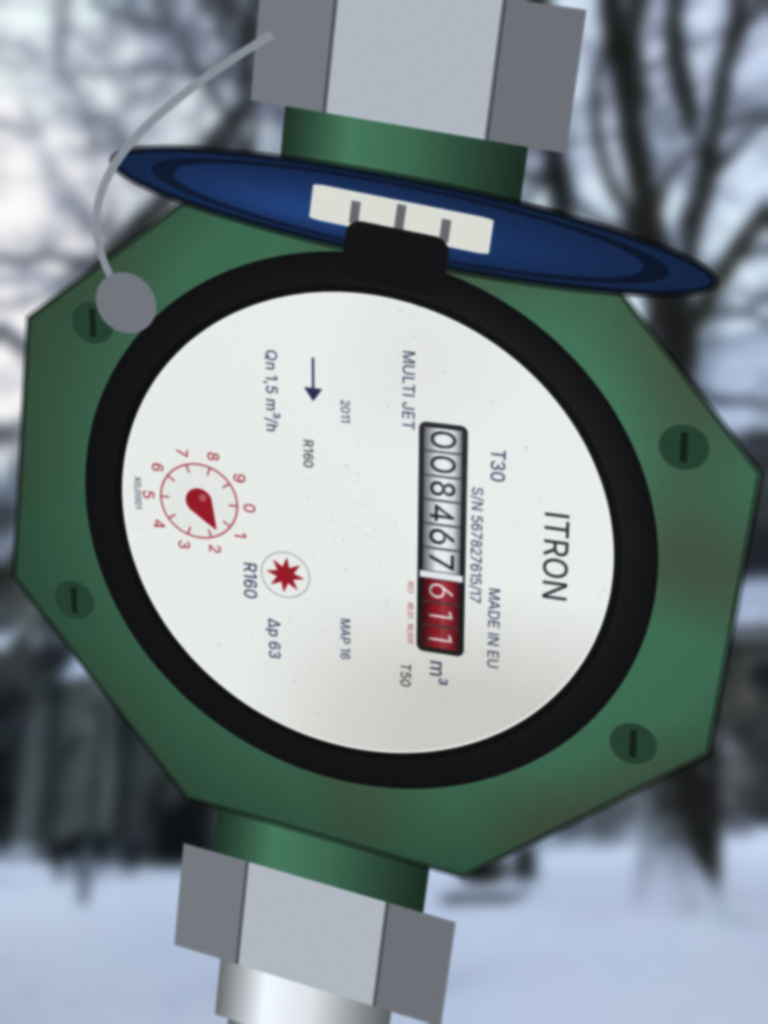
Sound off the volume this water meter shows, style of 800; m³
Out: 8467.6111; m³
